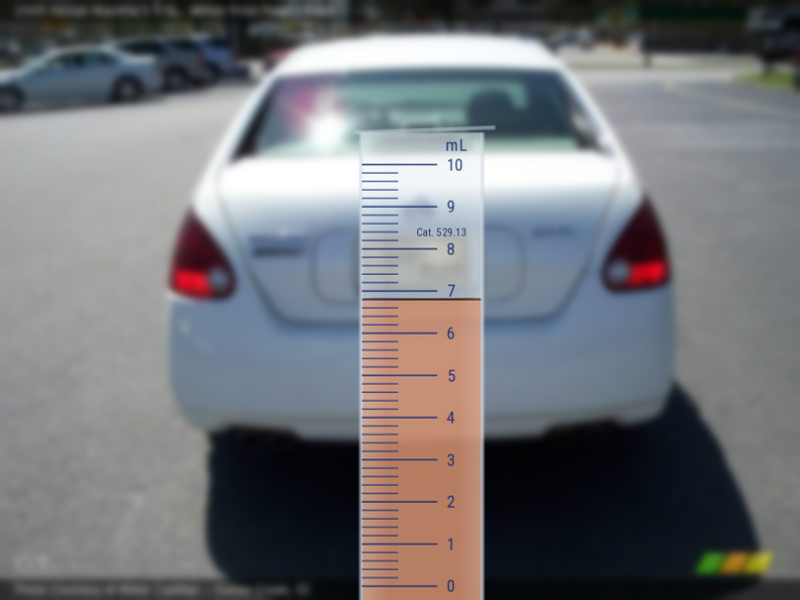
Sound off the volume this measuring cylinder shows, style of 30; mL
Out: 6.8; mL
